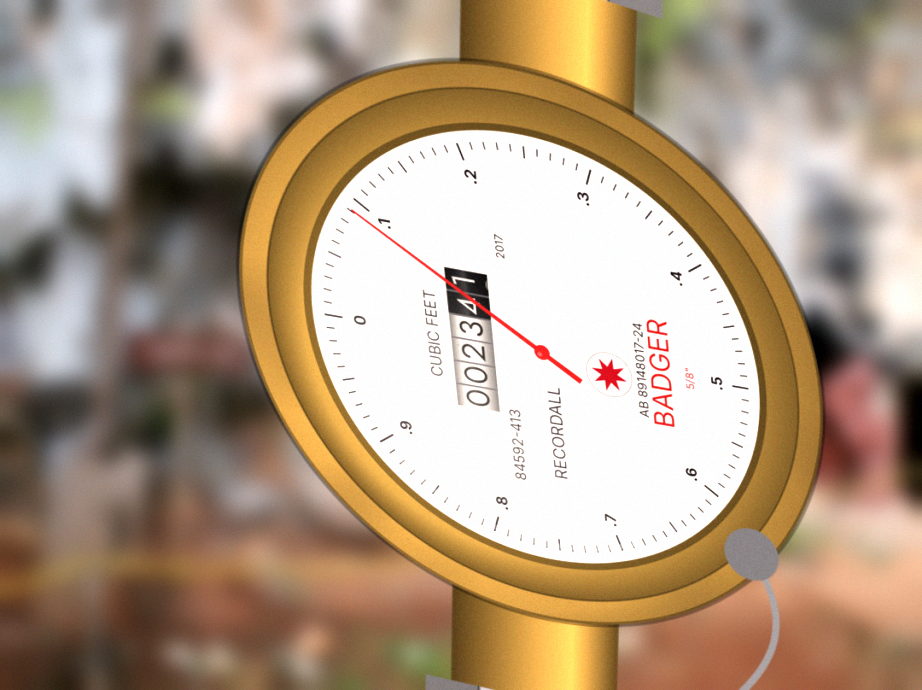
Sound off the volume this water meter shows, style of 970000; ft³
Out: 2341.09; ft³
